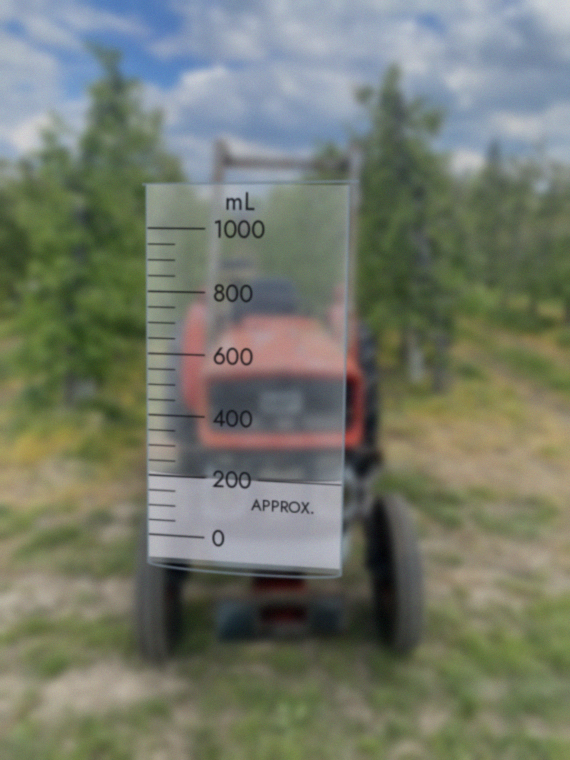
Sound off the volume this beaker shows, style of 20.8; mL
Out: 200; mL
